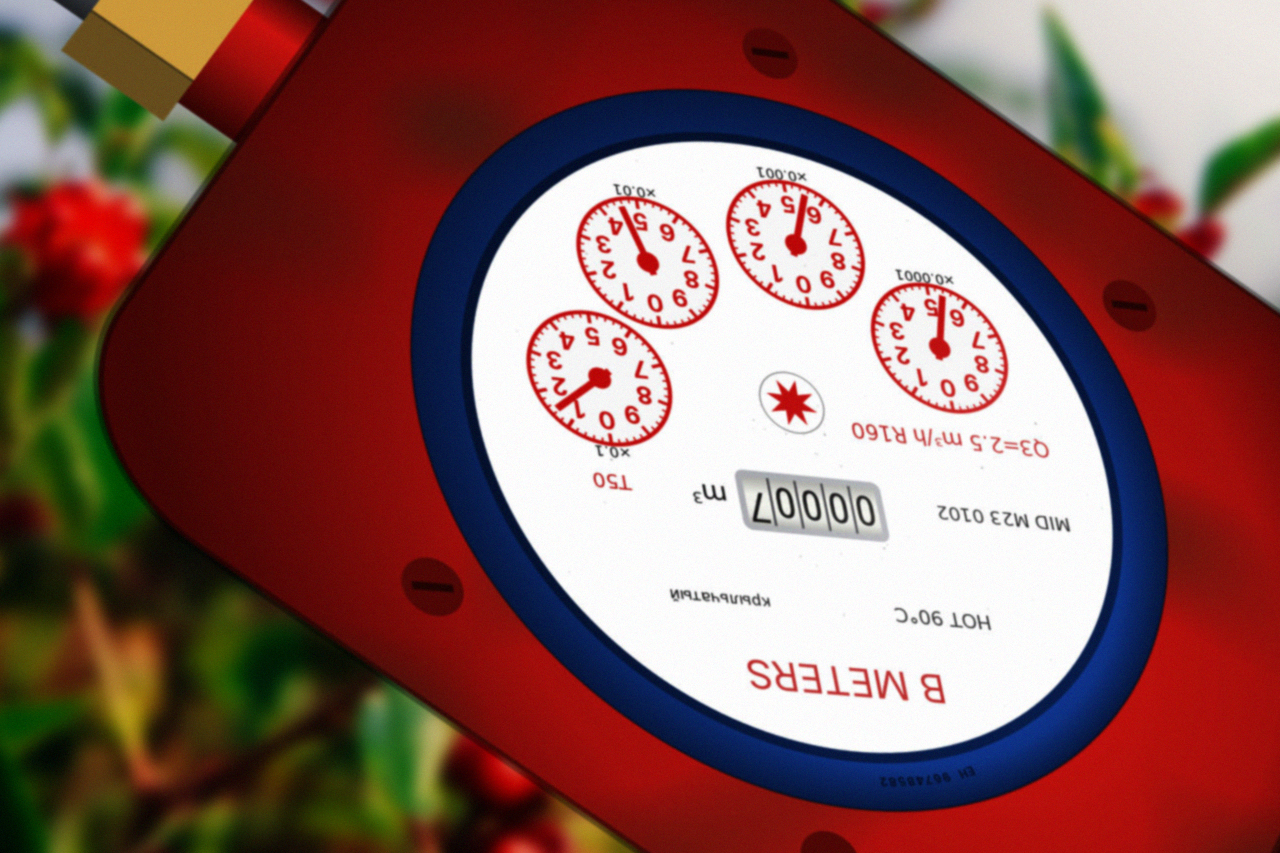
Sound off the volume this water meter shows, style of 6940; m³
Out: 7.1455; m³
